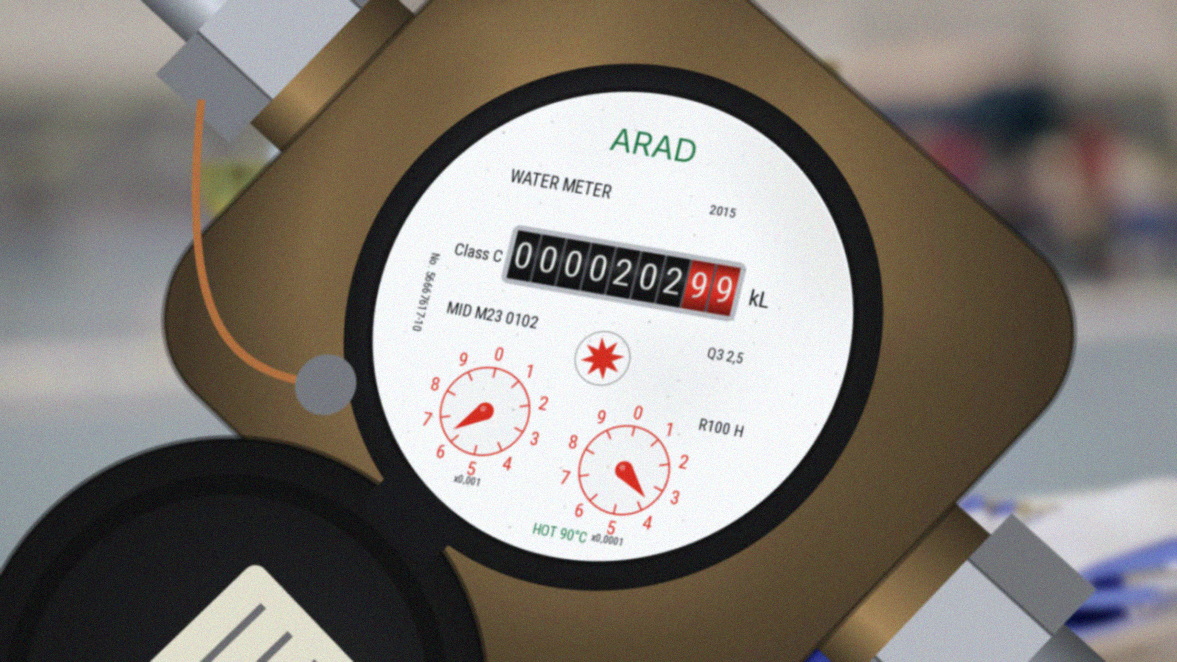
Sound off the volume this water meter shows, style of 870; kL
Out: 202.9963; kL
